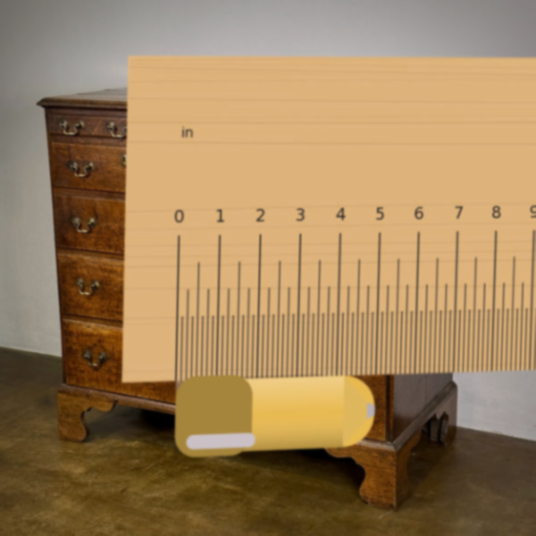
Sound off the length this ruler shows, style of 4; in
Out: 5; in
